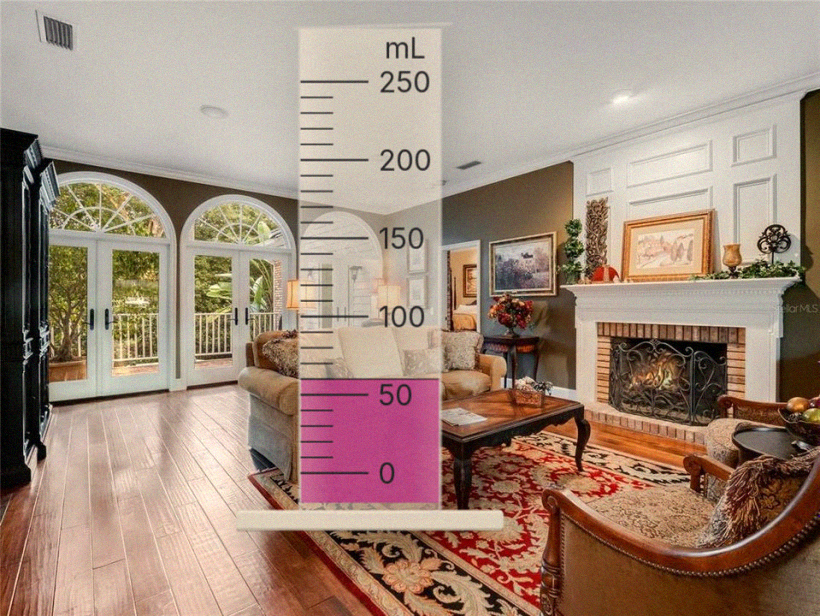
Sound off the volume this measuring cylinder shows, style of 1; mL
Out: 60; mL
